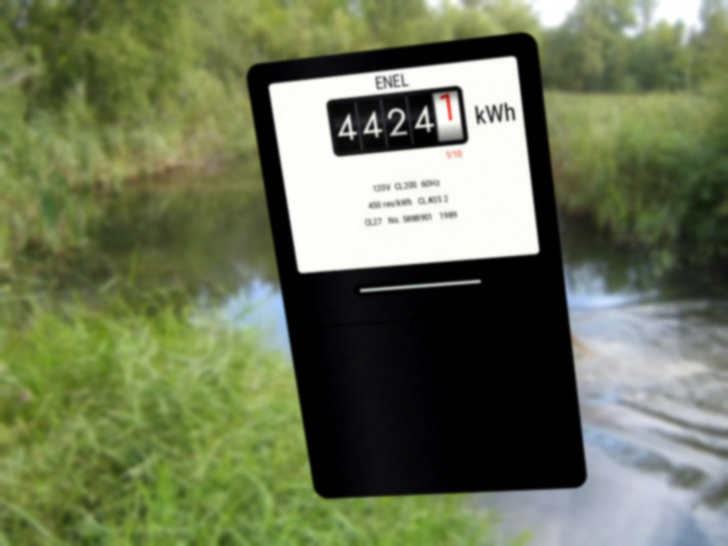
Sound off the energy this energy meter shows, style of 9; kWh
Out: 4424.1; kWh
